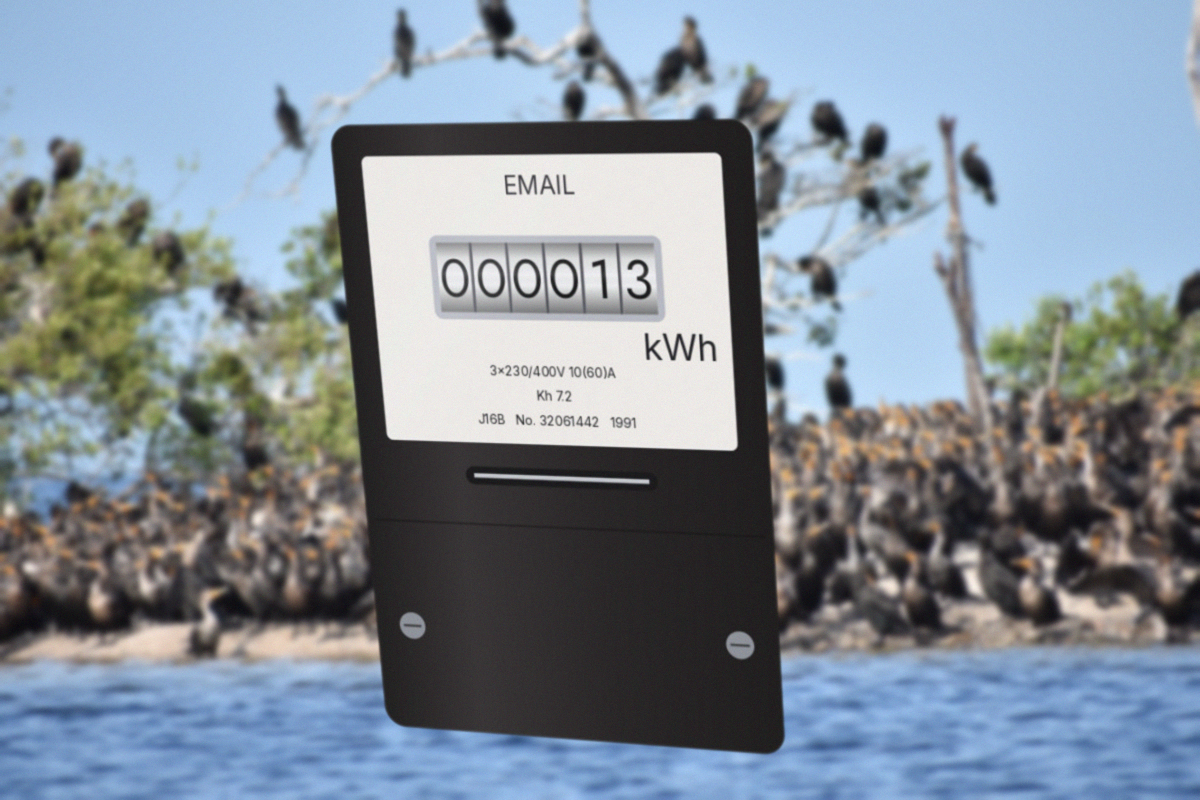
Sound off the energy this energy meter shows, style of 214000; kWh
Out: 13; kWh
